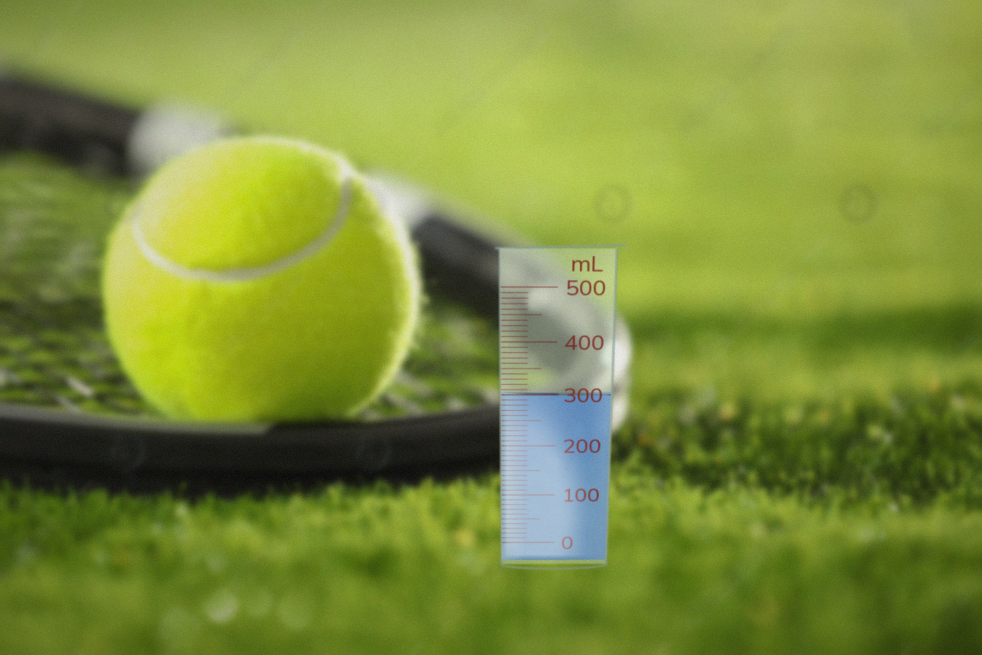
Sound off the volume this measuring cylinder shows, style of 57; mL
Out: 300; mL
